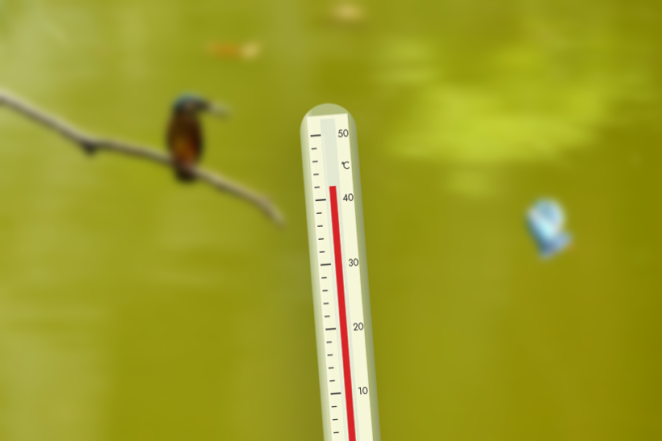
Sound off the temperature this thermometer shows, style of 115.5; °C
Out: 42; °C
